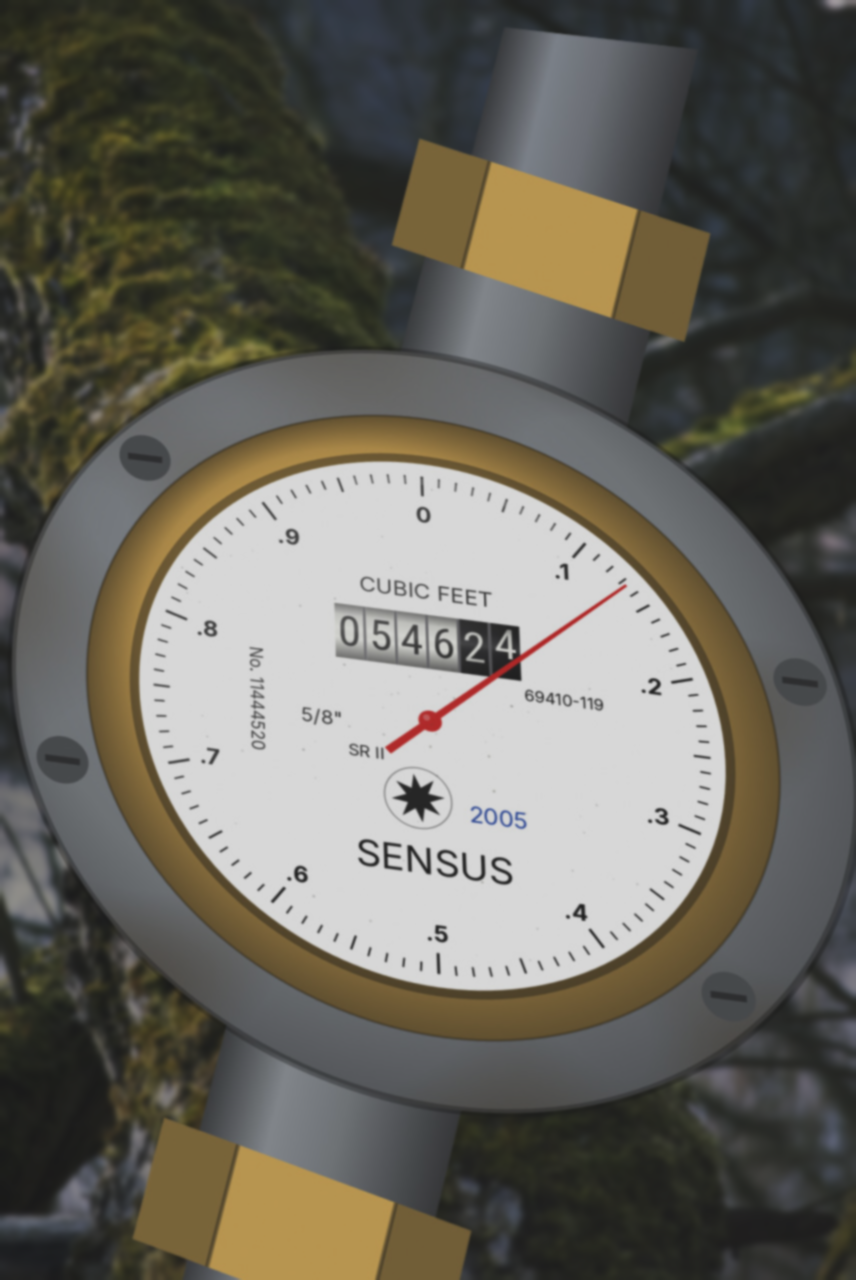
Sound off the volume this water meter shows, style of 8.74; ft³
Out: 54624.13; ft³
